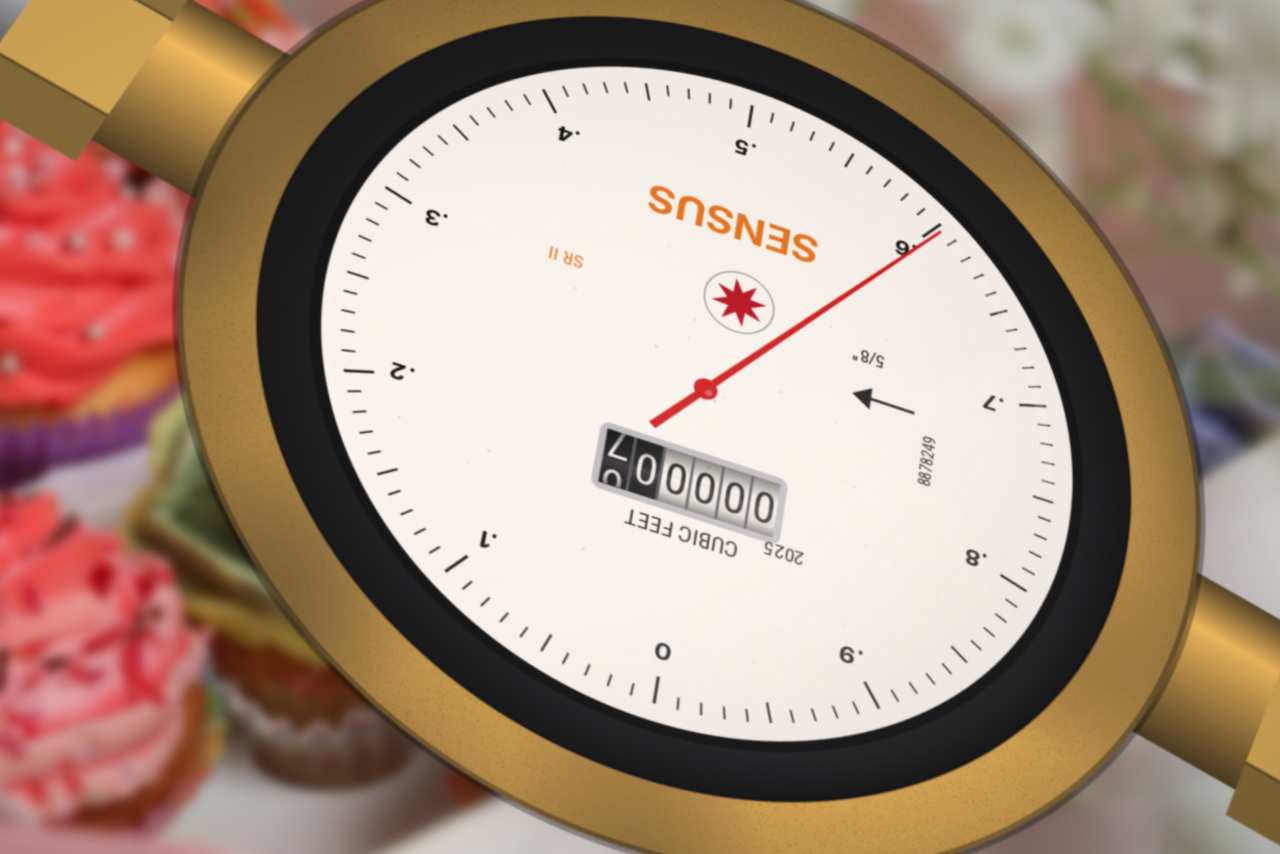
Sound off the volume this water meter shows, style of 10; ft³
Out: 6.60; ft³
